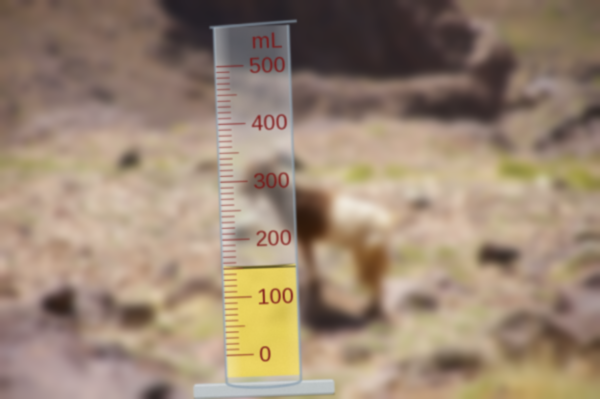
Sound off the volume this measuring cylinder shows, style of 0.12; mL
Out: 150; mL
